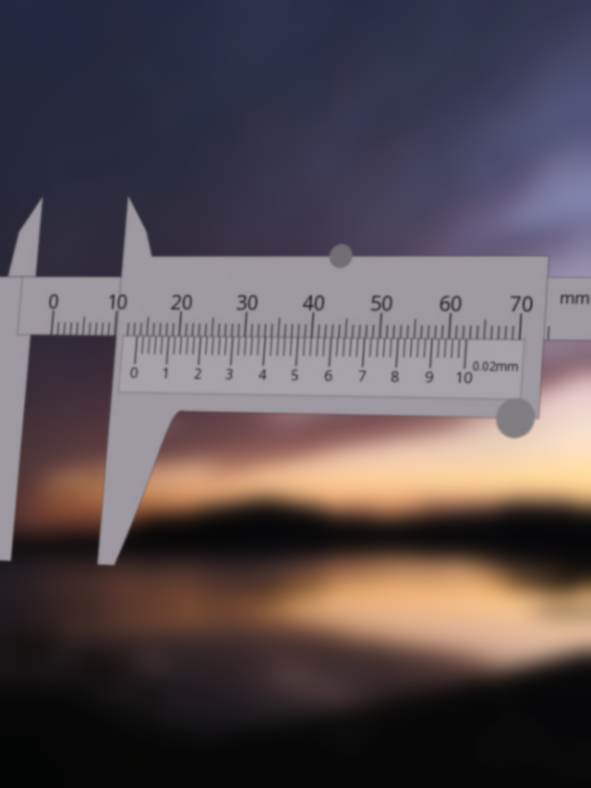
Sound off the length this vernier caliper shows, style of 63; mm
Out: 13.5; mm
